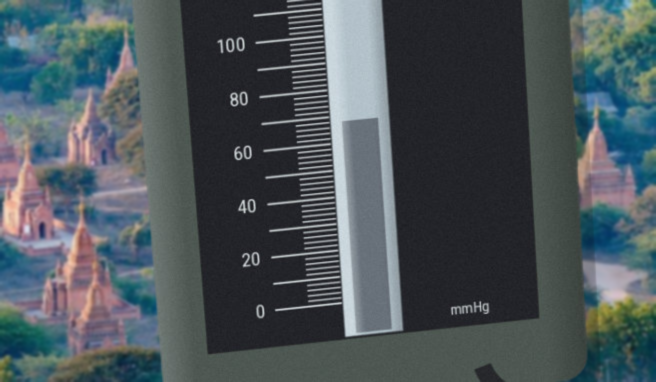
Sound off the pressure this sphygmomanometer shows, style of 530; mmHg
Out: 68; mmHg
